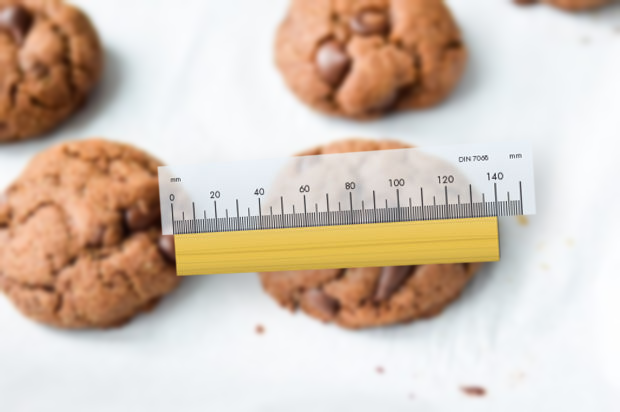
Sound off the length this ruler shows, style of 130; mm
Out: 140; mm
